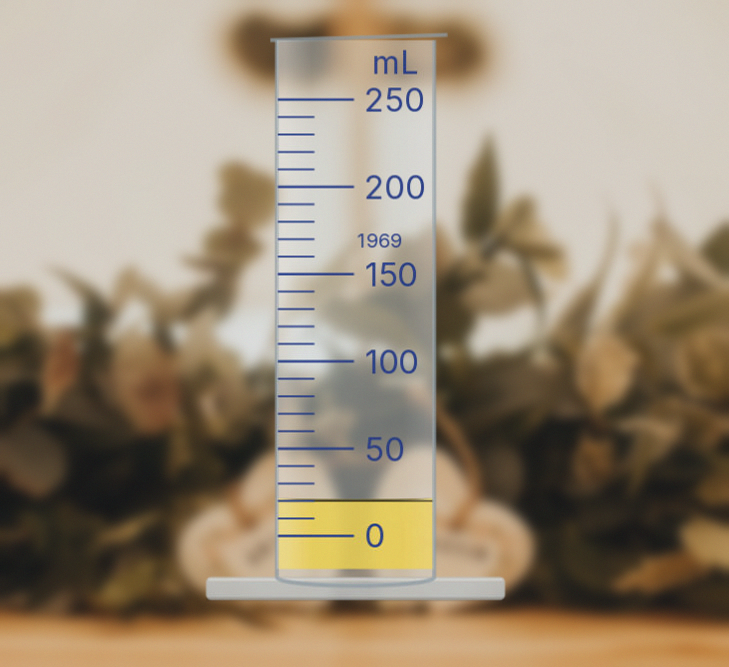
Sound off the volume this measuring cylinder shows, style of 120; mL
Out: 20; mL
